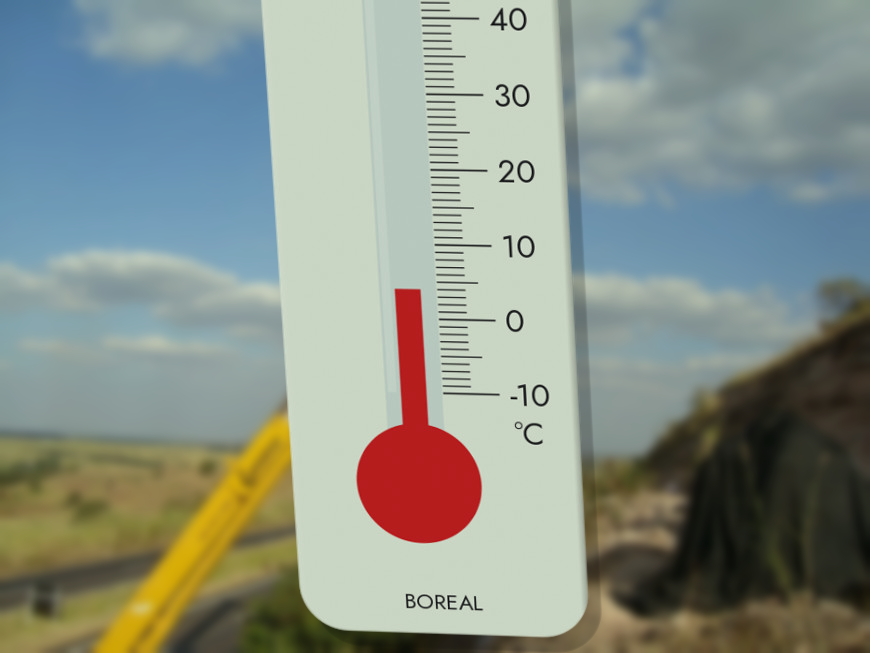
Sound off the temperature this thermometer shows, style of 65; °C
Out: 4; °C
